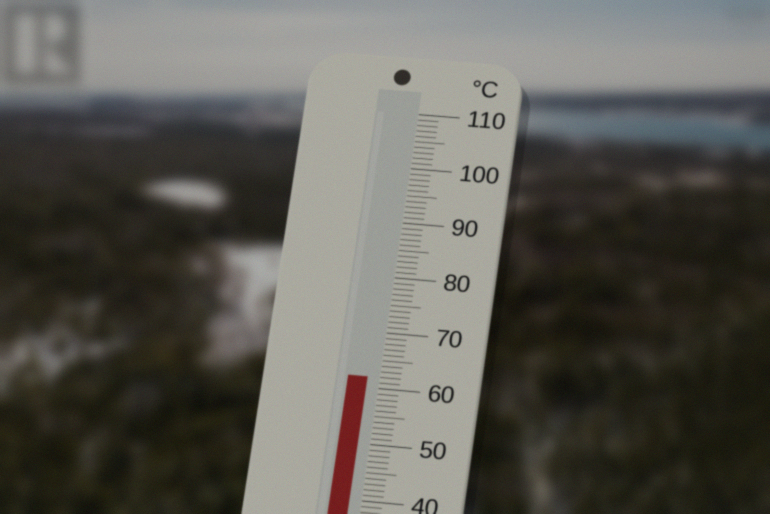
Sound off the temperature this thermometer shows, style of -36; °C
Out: 62; °C
